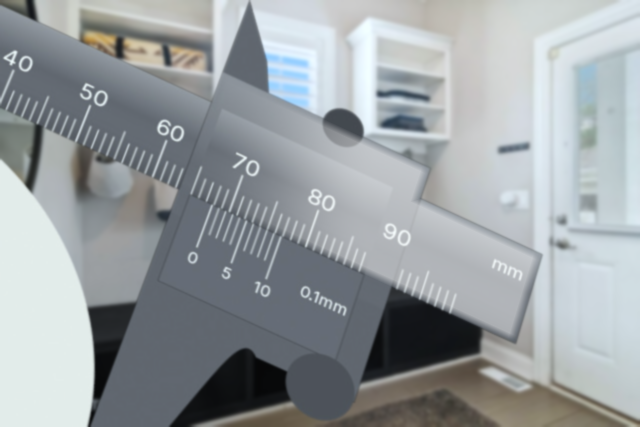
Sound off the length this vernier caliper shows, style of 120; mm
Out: 67.8; mm
